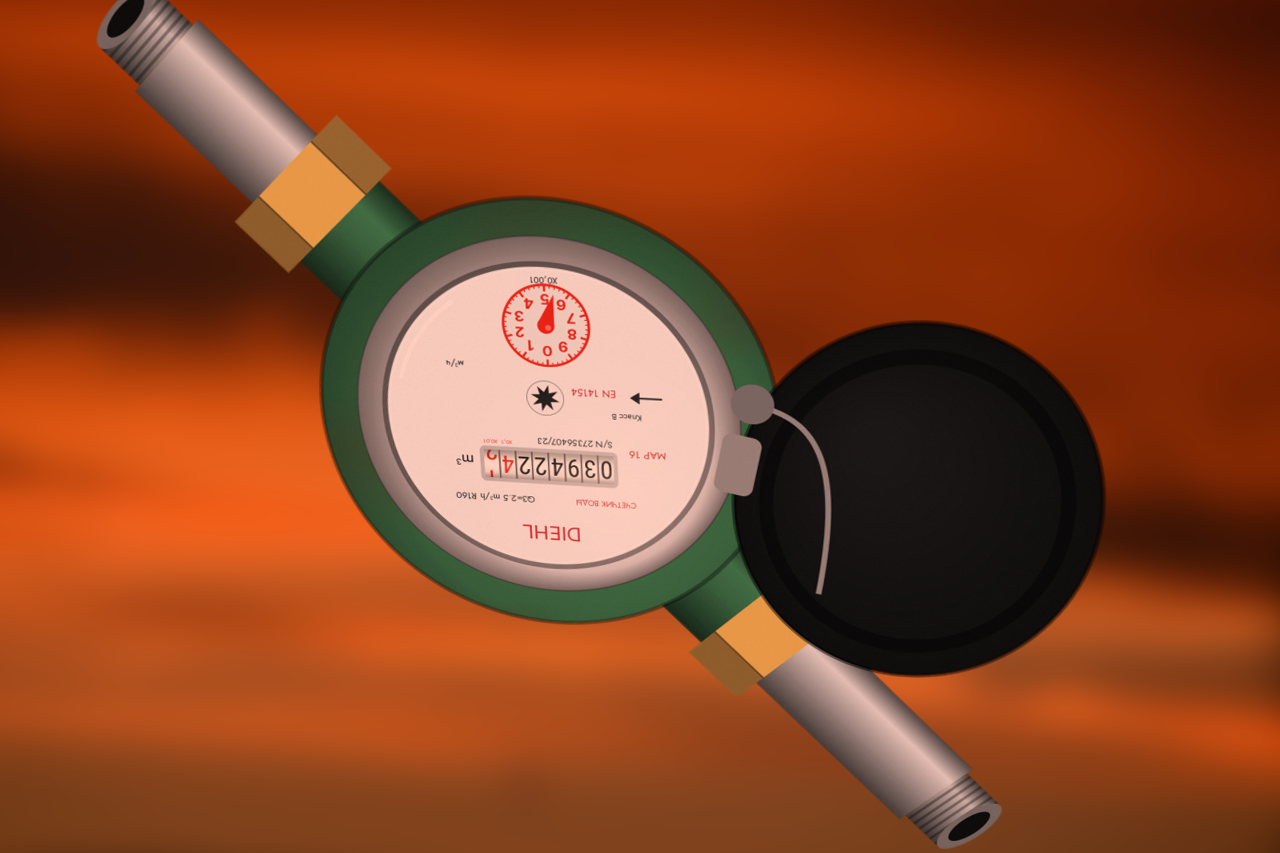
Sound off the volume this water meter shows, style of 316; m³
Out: 39422.415; m³
